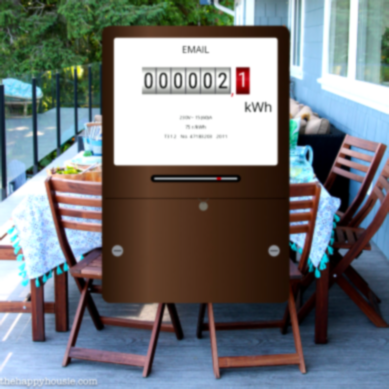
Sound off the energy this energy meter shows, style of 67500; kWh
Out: 2.1; kWh
